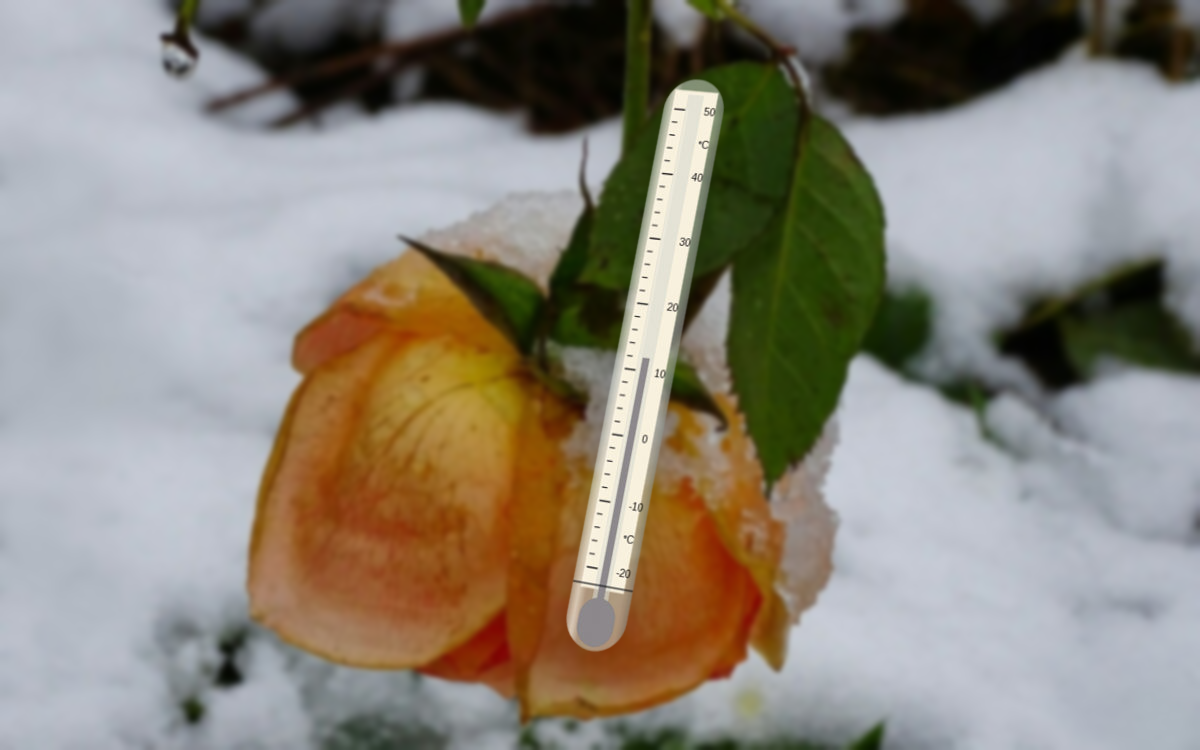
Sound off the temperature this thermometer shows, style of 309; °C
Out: 12; °C
